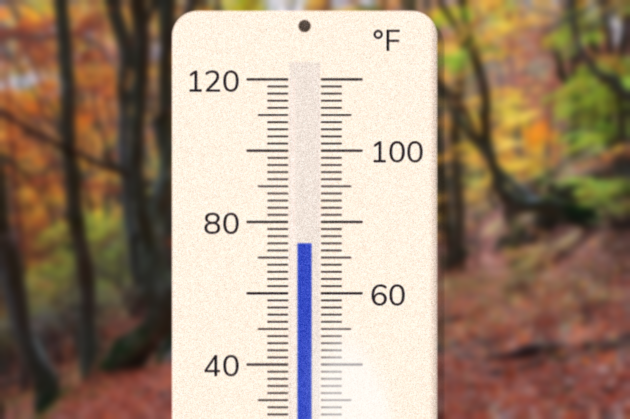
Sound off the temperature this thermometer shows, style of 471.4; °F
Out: 74; °F
